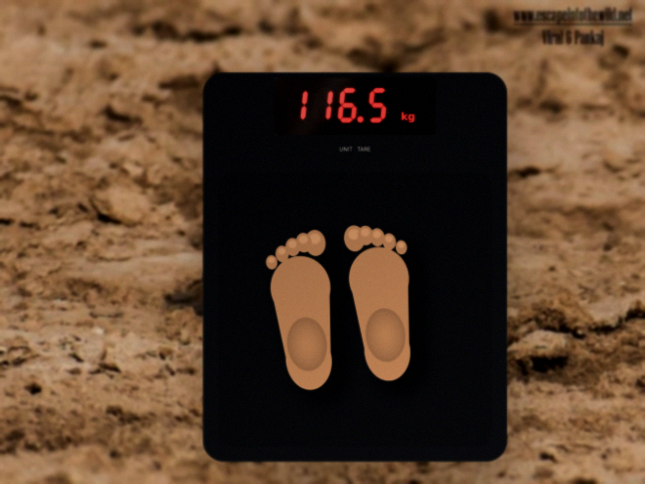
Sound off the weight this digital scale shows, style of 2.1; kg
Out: 116.5; kg
